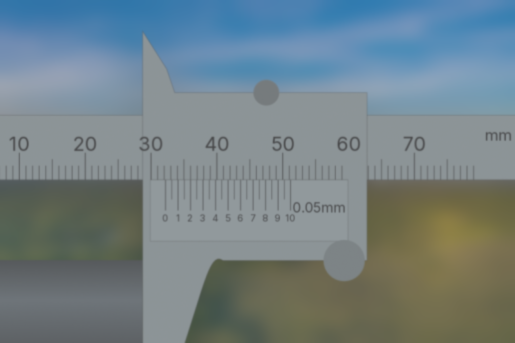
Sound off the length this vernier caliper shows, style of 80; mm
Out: 32.2; mm
